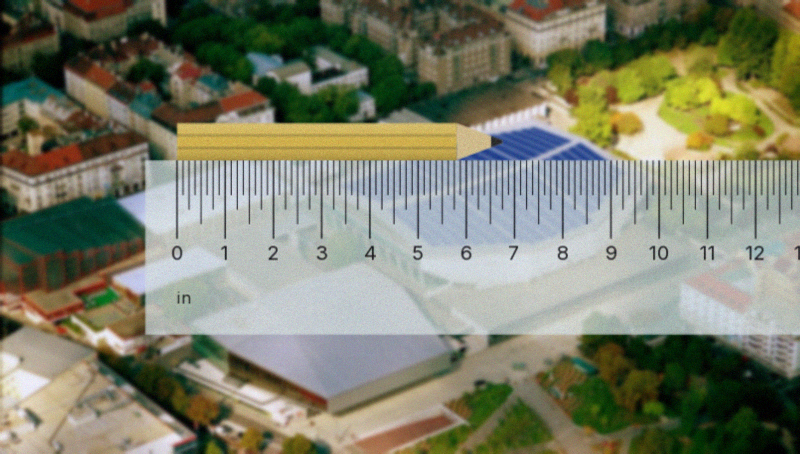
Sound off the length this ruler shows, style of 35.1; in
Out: 6.75; in
